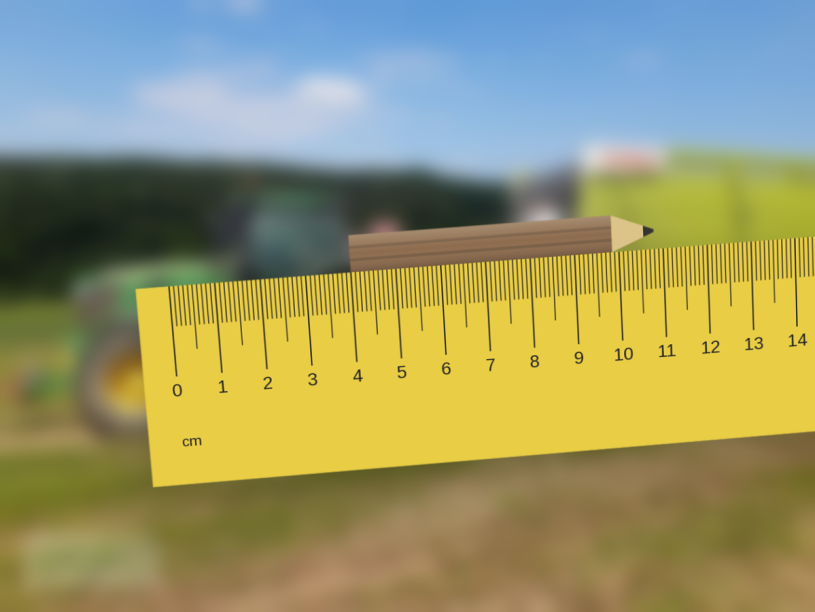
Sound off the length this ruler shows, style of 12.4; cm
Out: 6.8; cm
